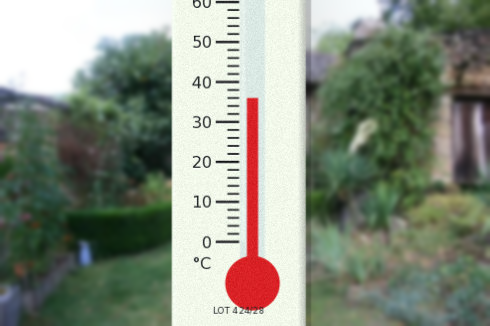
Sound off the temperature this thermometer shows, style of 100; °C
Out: 36; °C
